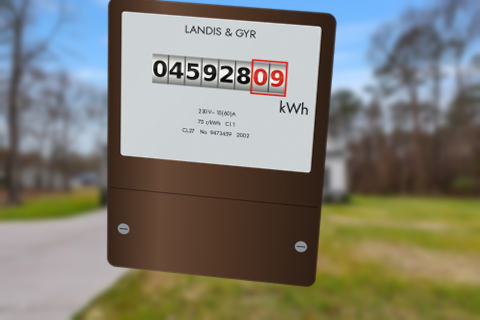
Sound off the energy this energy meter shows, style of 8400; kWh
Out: 45928.09; kWh
